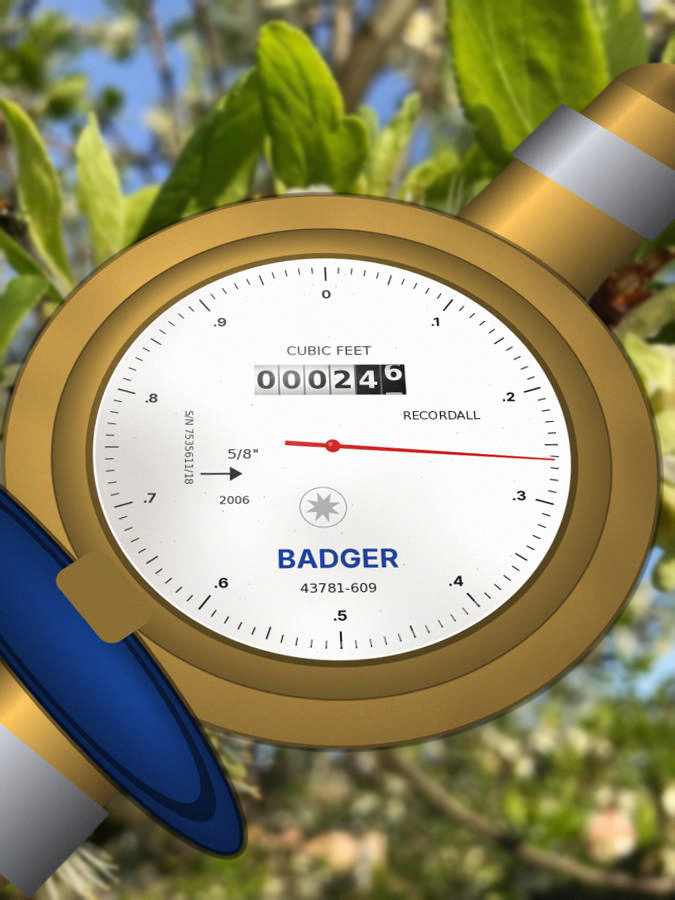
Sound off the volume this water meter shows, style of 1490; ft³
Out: 246.26; ft³
